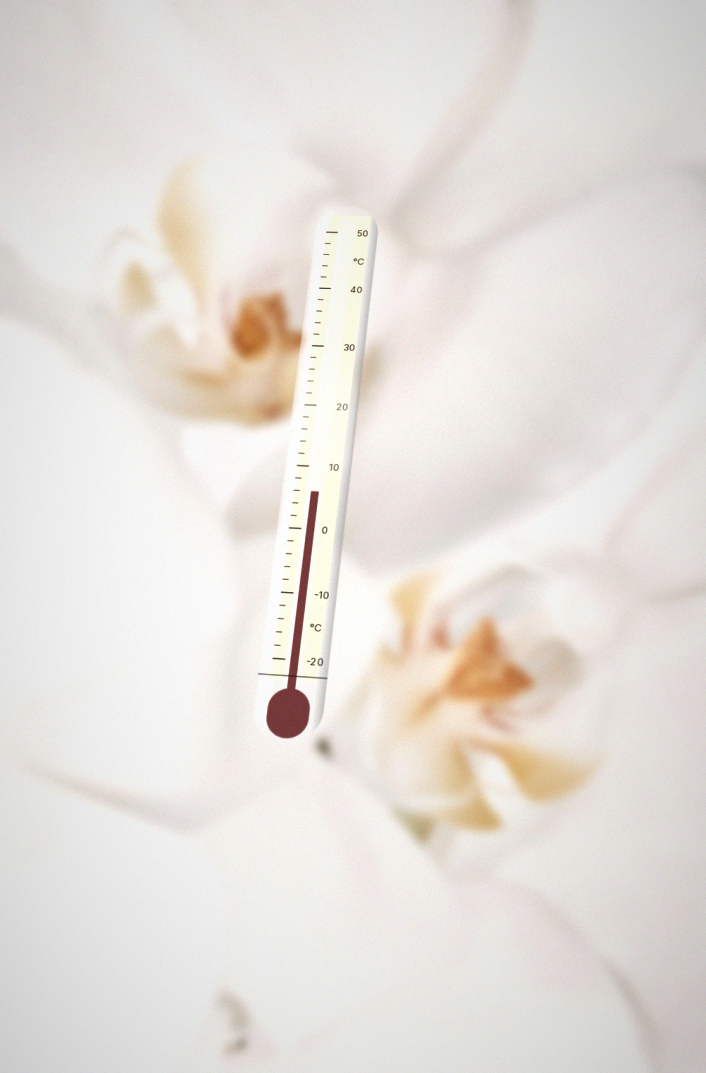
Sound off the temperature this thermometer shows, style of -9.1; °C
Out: 6; °C
